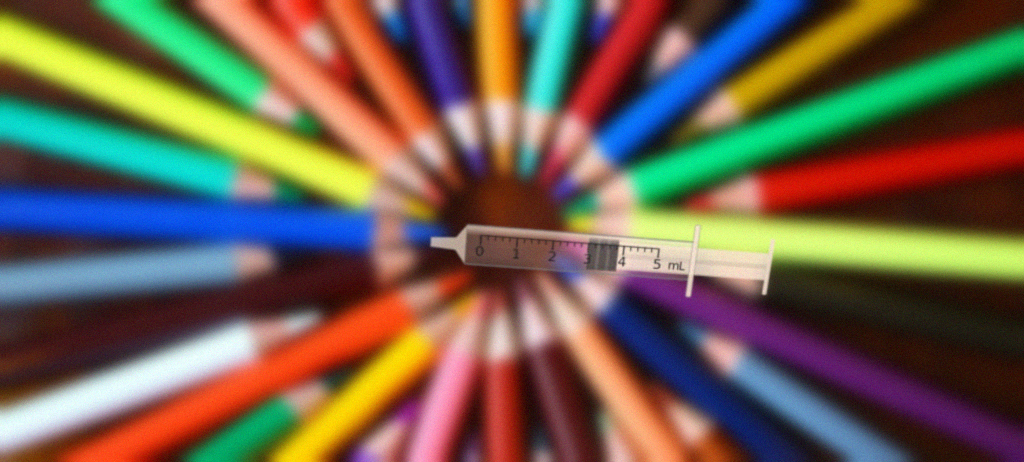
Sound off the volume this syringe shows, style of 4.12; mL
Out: 3; mL
